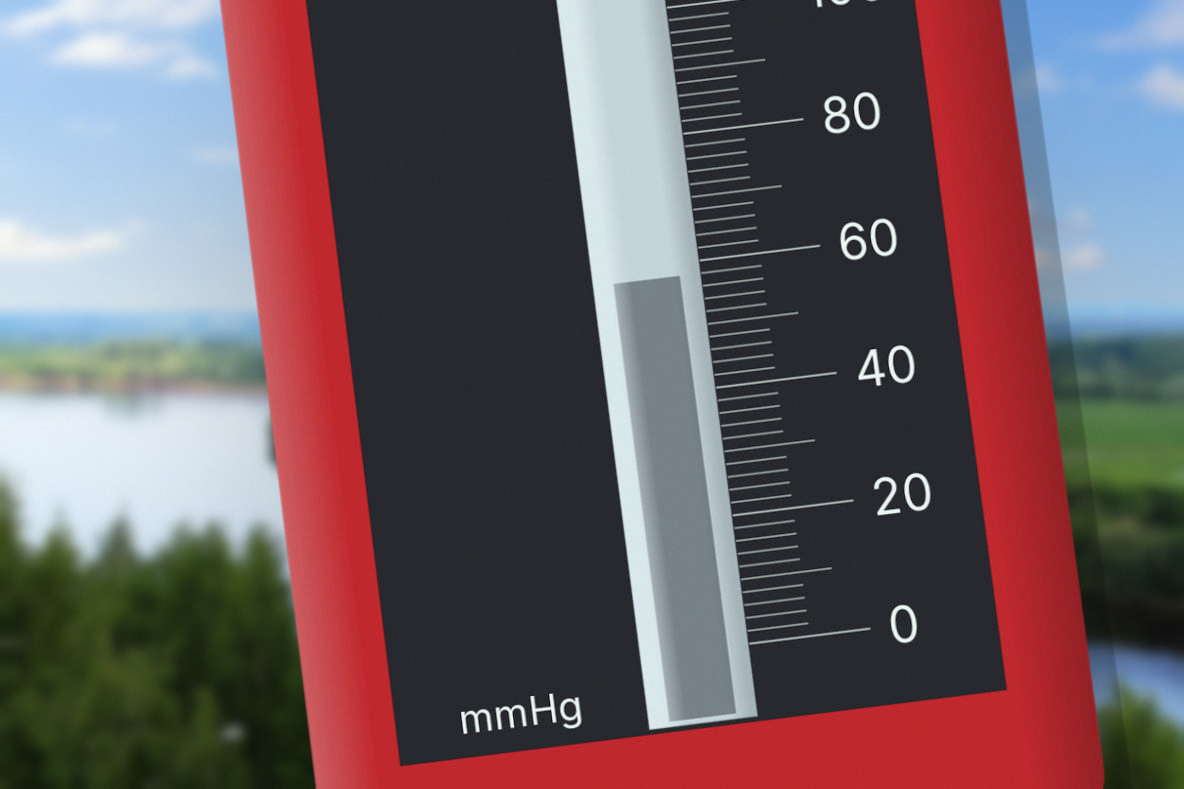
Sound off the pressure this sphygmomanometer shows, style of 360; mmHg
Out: 58; mmHg
